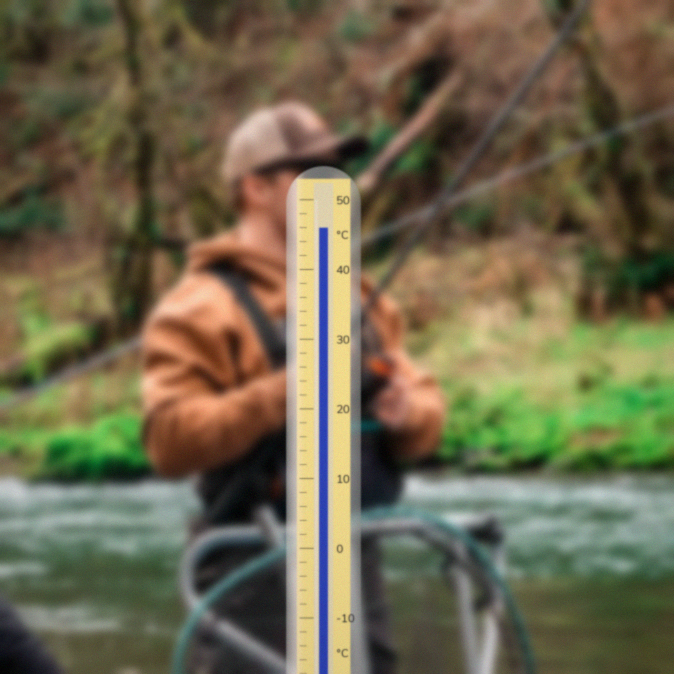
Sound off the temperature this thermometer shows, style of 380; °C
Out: 46; °C
